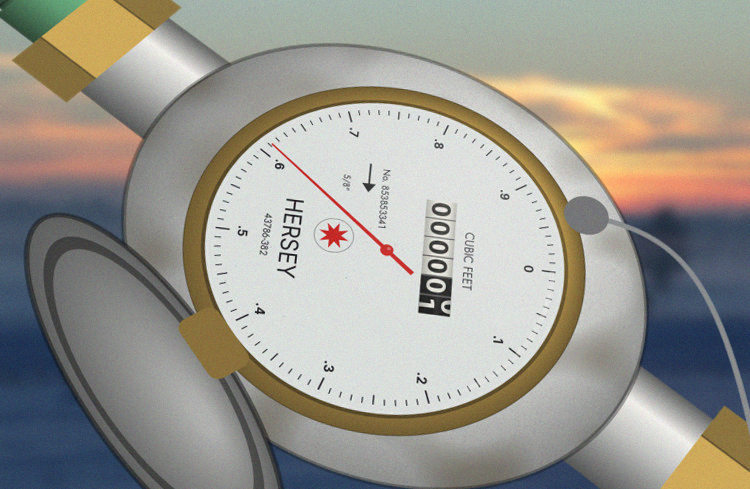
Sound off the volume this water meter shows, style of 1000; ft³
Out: 0.61; ft³
